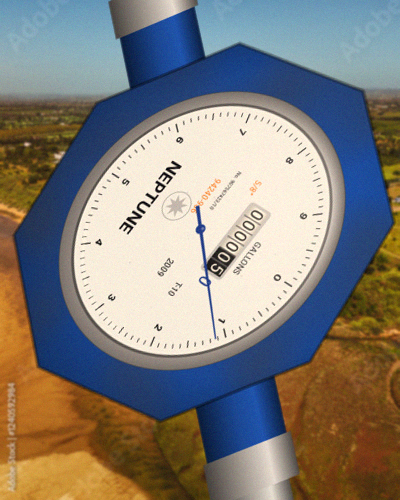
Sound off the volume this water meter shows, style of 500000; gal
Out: 51.1; gal
